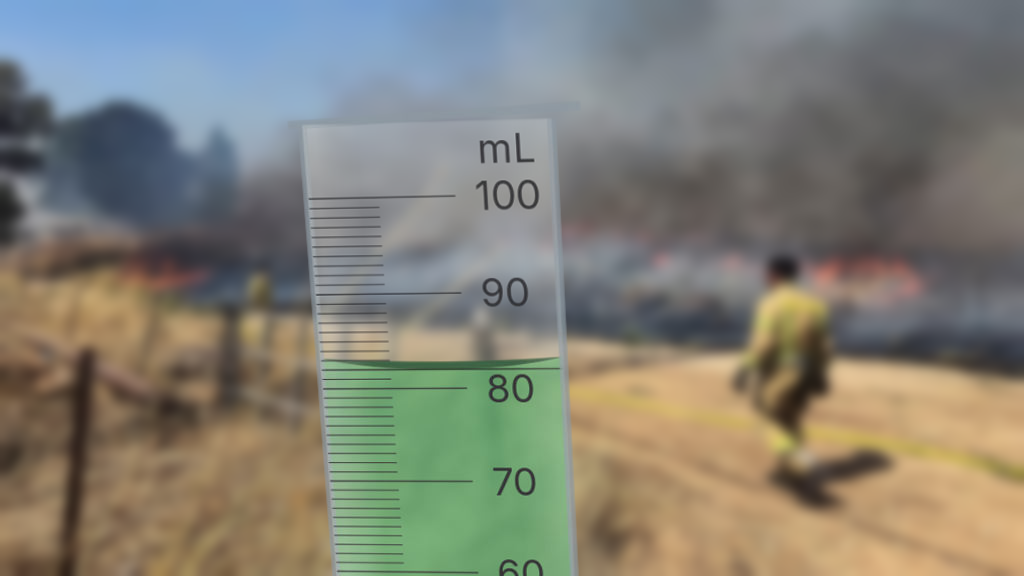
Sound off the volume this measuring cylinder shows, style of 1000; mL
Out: 82; mL
